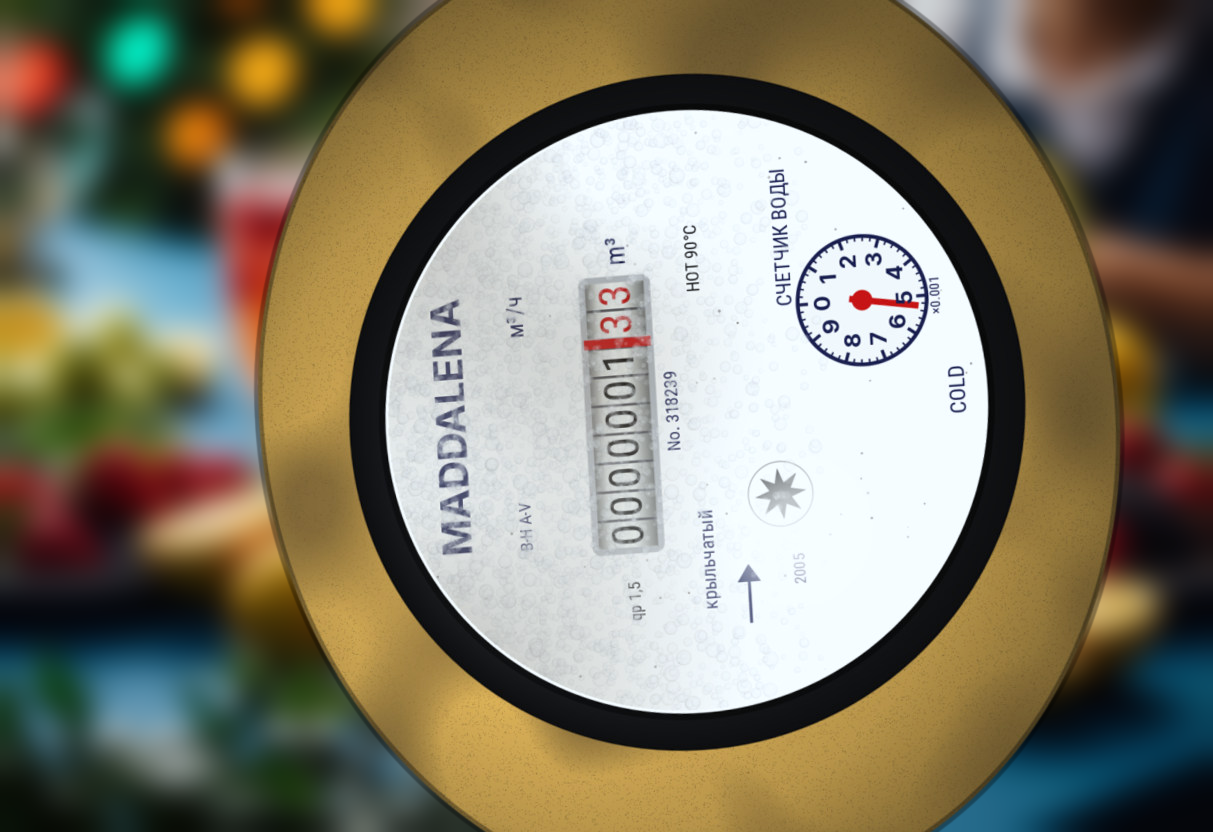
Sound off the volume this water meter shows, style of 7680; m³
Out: 1.335; m³
